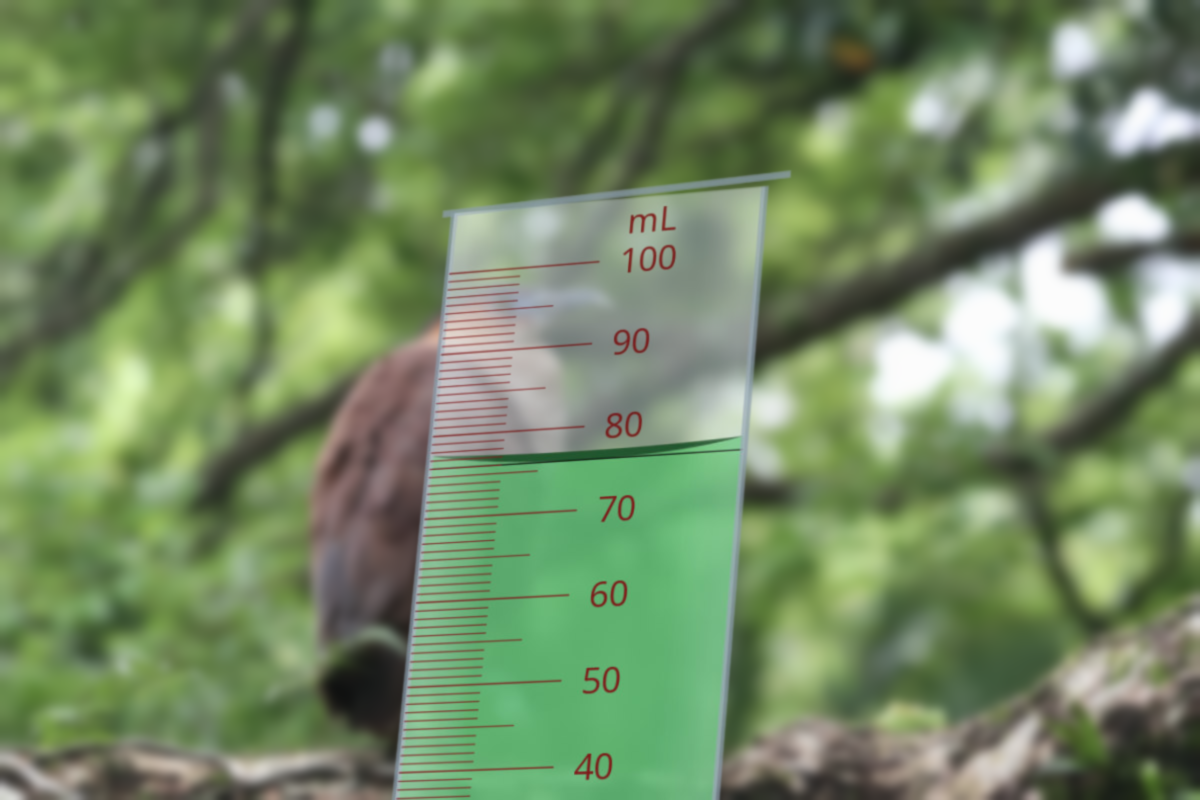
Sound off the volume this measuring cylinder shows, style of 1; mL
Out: 76; mL
